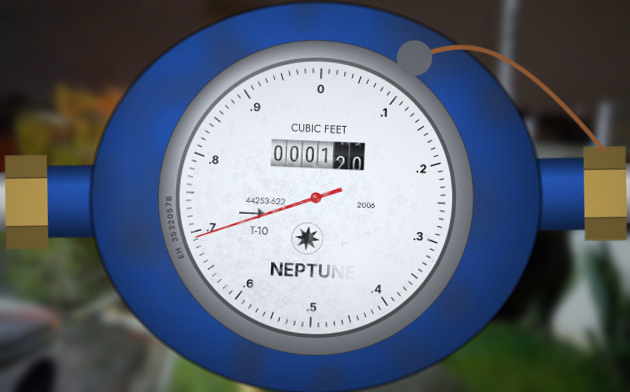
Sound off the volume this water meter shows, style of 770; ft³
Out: 119.69; ft³
